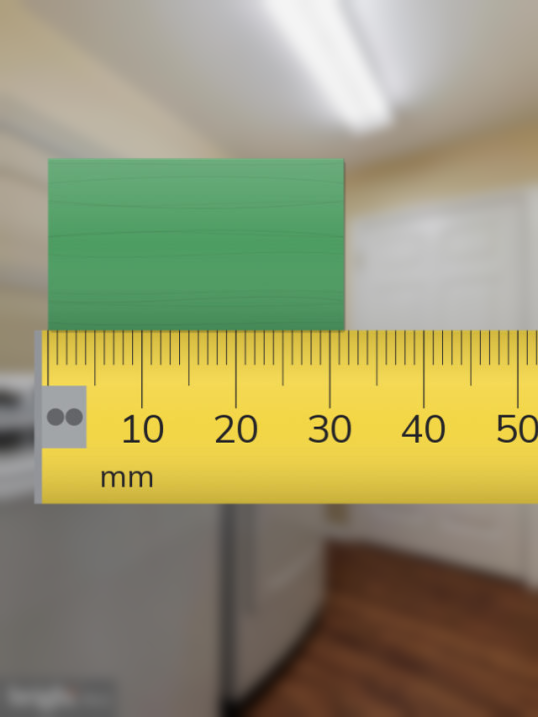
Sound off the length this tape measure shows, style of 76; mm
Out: 31.5; mm
